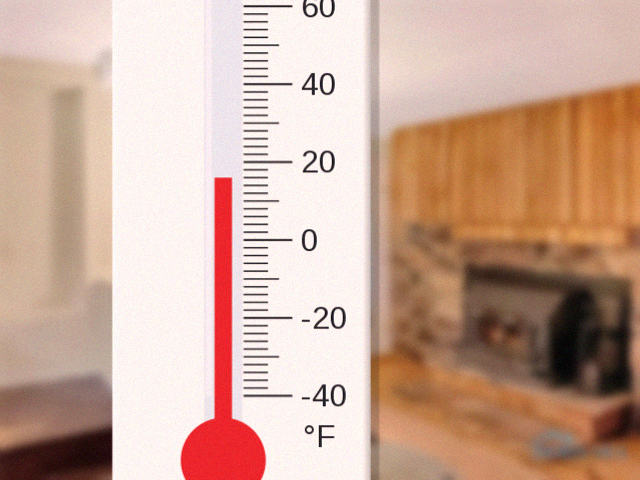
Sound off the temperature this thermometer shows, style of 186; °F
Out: 16; °F
